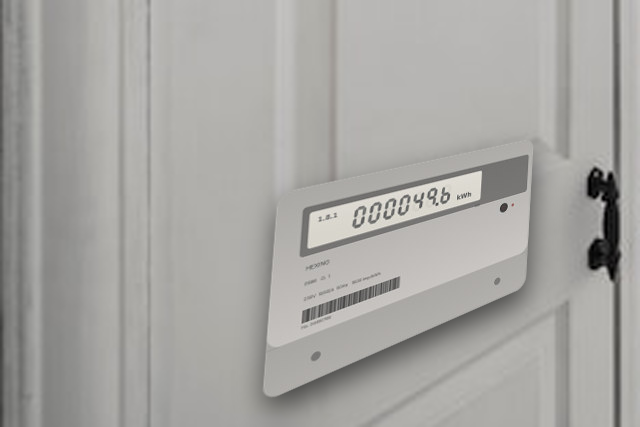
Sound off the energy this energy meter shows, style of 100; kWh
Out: 49.6; kWh
